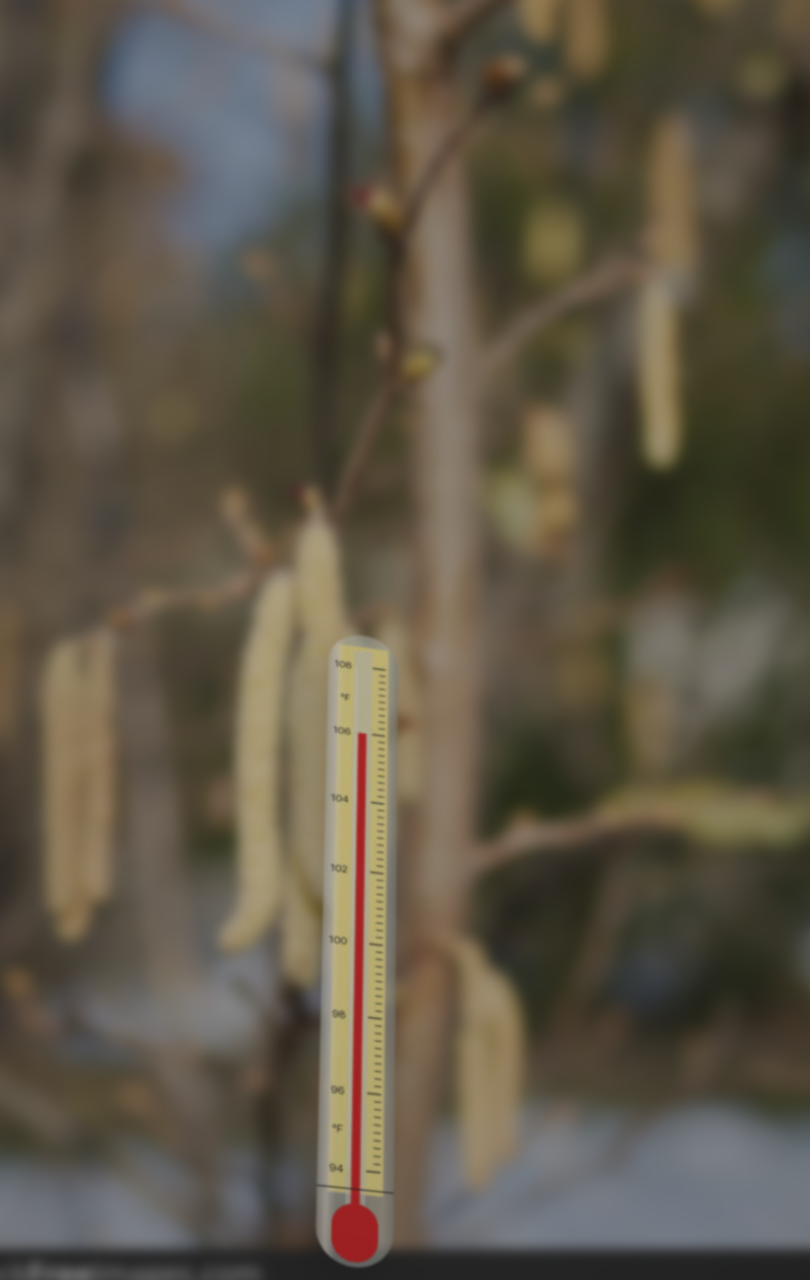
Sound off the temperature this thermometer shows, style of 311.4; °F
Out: 106; °F
